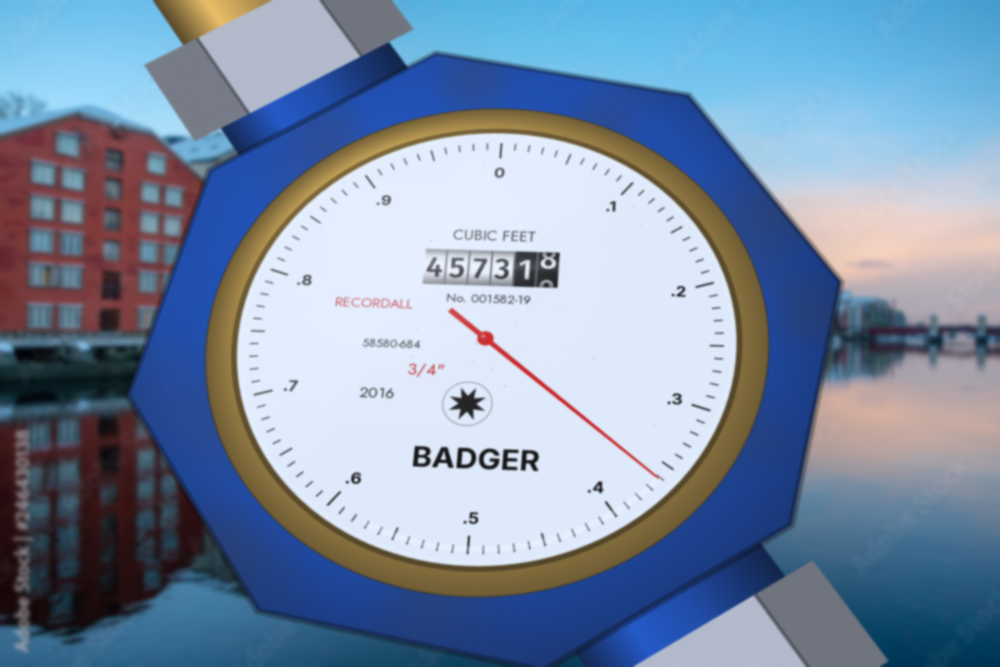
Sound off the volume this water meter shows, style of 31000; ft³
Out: 457318.36; ft³
